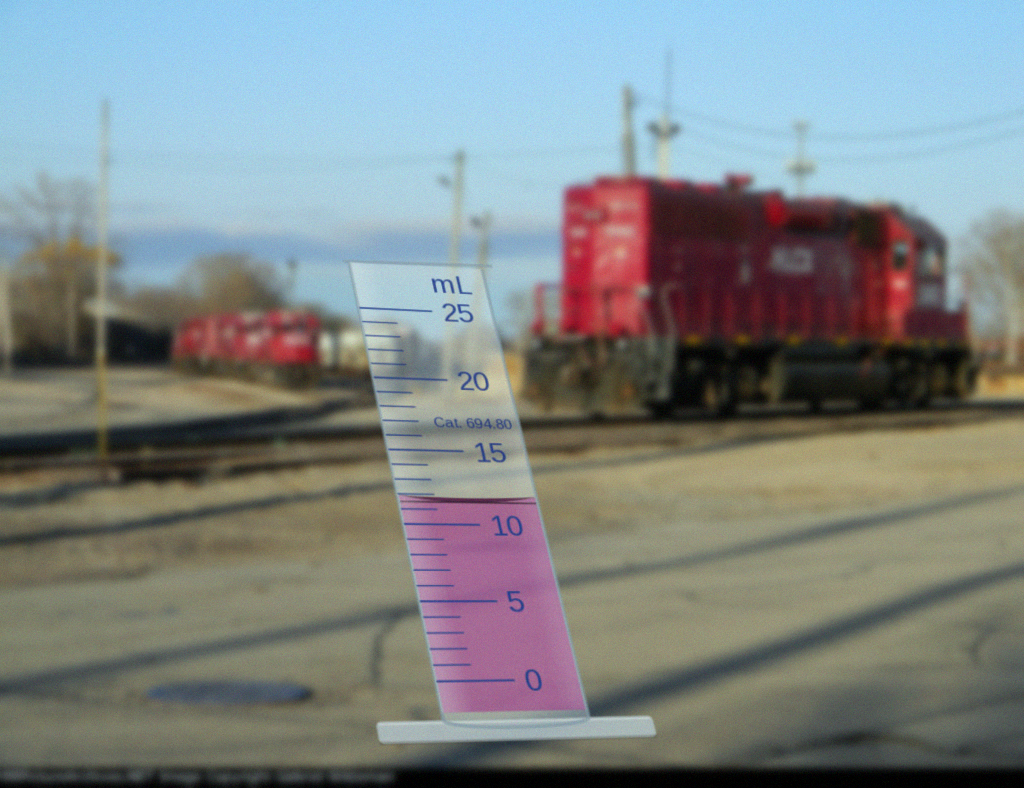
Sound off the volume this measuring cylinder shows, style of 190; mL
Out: 11.5; mL
